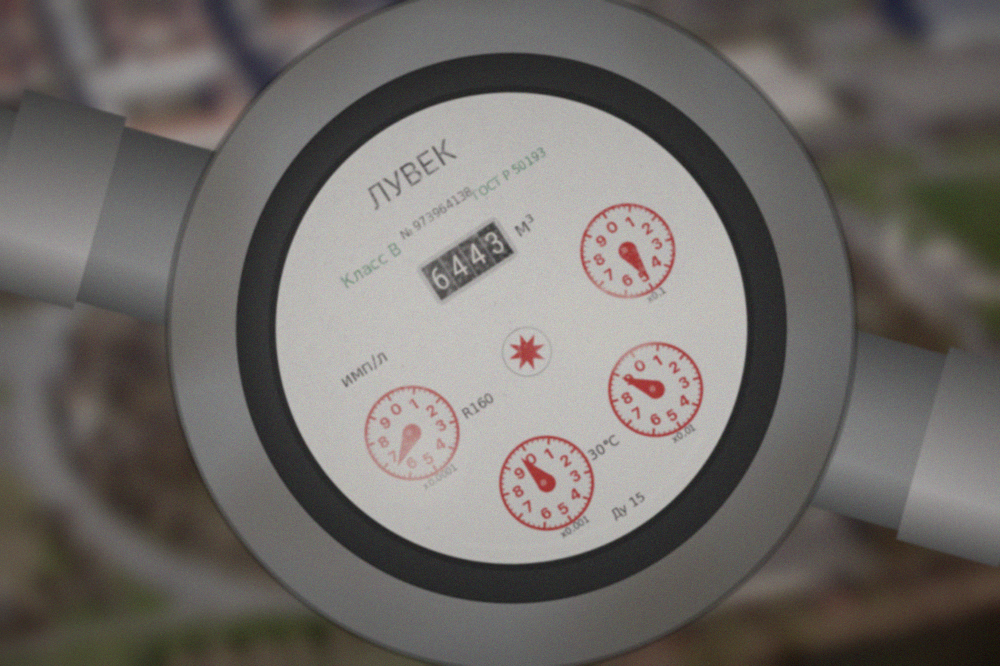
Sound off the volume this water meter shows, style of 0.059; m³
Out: 6443.4896; m³
